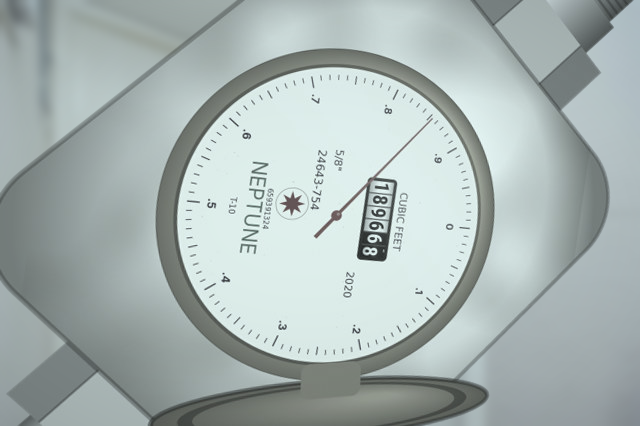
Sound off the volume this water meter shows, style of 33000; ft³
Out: 189667.85; ft³
